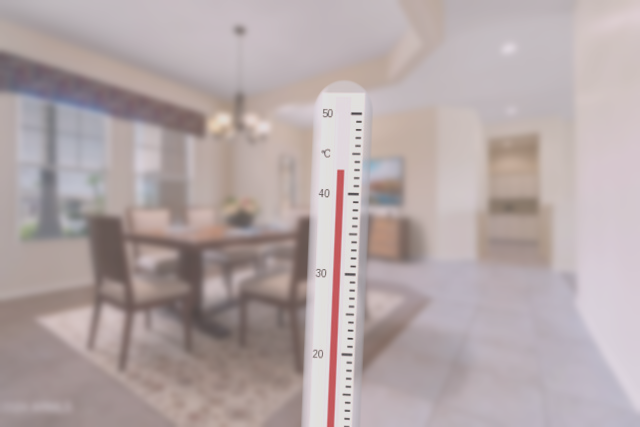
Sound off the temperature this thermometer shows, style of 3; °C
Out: 43; °C
